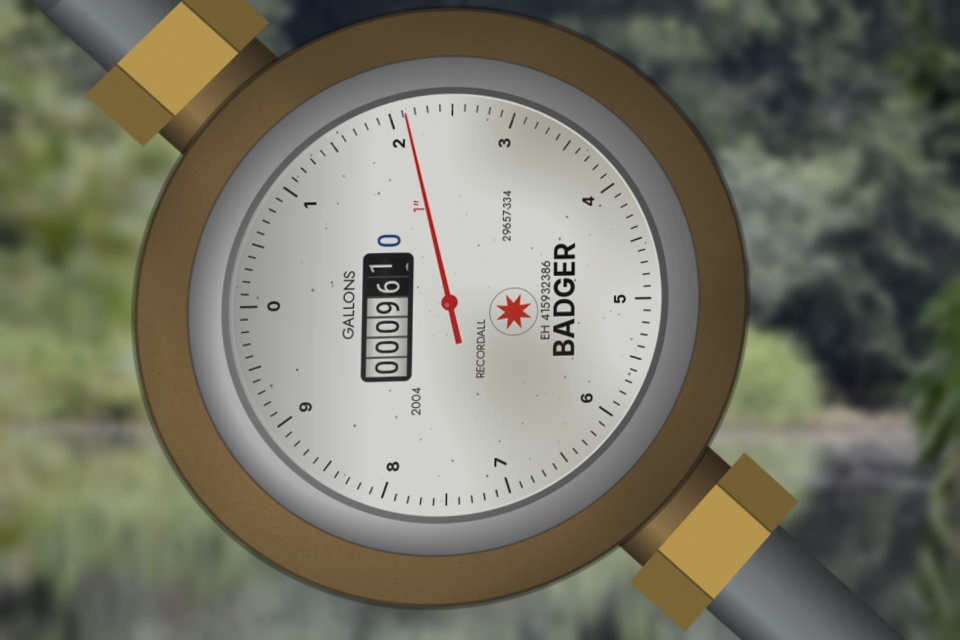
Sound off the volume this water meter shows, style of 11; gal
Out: 9612.1; gal
